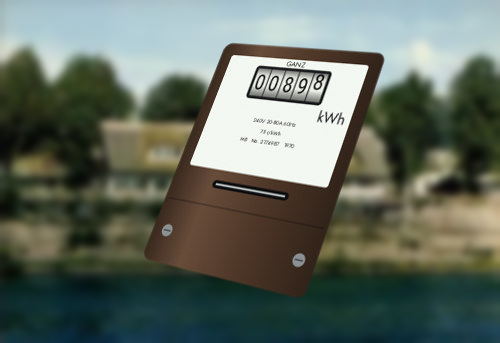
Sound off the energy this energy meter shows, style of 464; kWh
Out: 898; kWh
